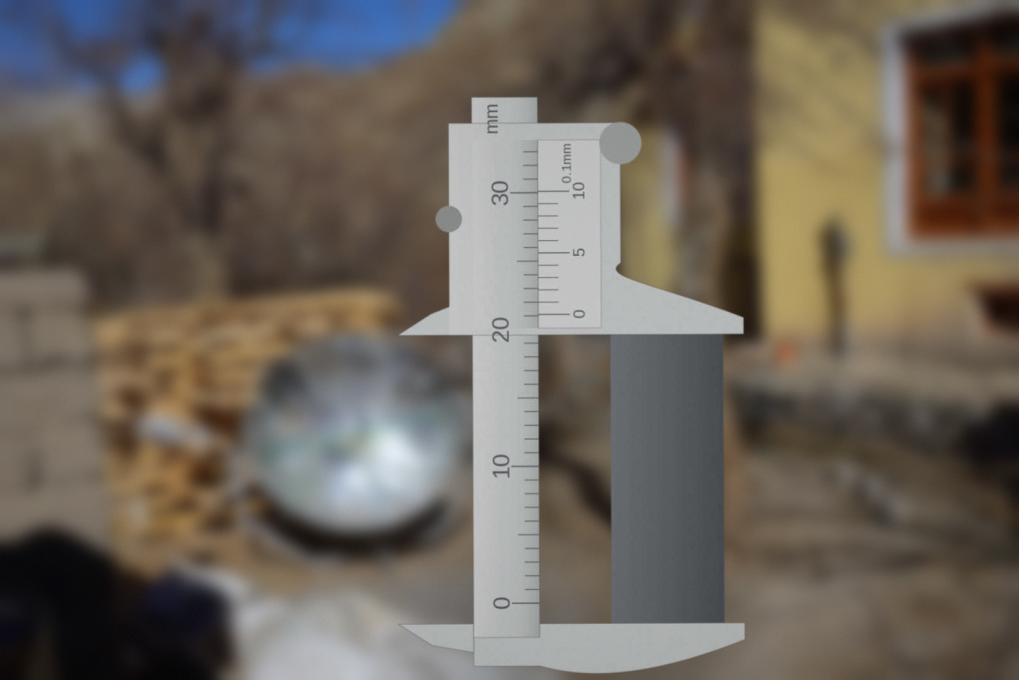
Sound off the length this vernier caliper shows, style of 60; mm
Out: 21.1; mm
